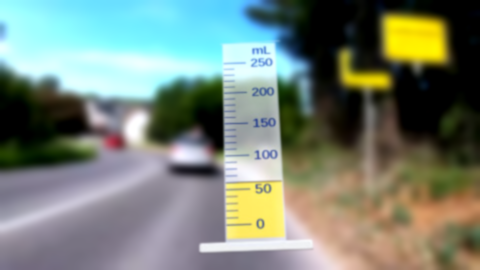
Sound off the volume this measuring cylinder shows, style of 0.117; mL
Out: 60; mL
